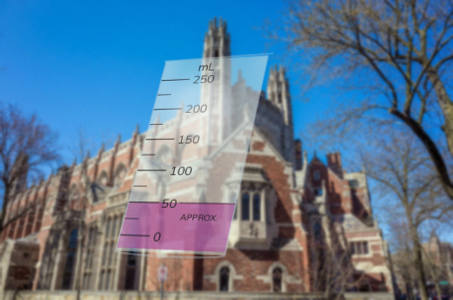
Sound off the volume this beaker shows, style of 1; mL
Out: 50; mL
